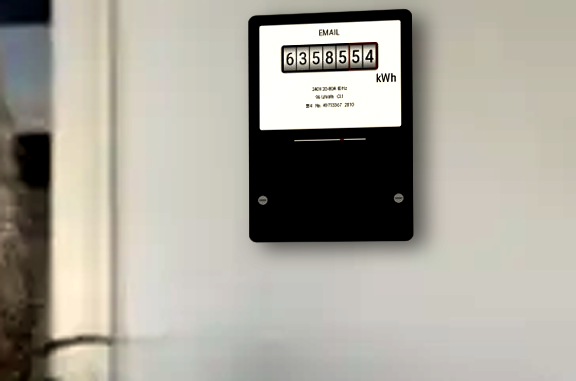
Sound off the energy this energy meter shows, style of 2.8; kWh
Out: 63585.54; kWh
